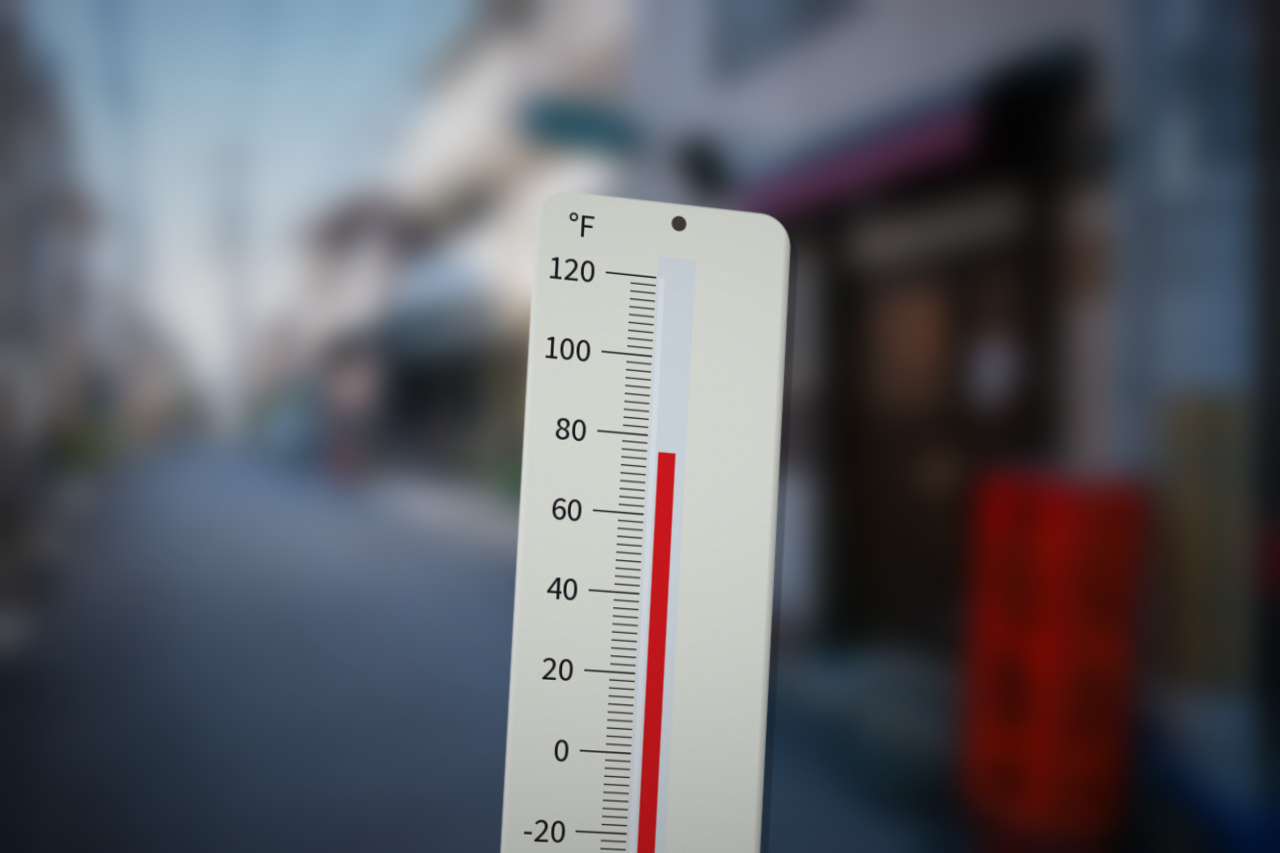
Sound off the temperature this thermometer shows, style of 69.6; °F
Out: 76; °F
